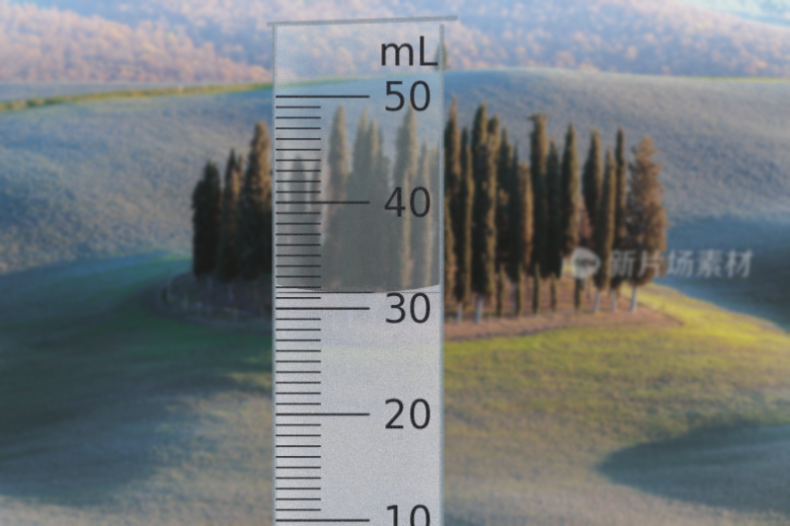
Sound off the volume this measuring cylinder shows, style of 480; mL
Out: 31.5; mL
